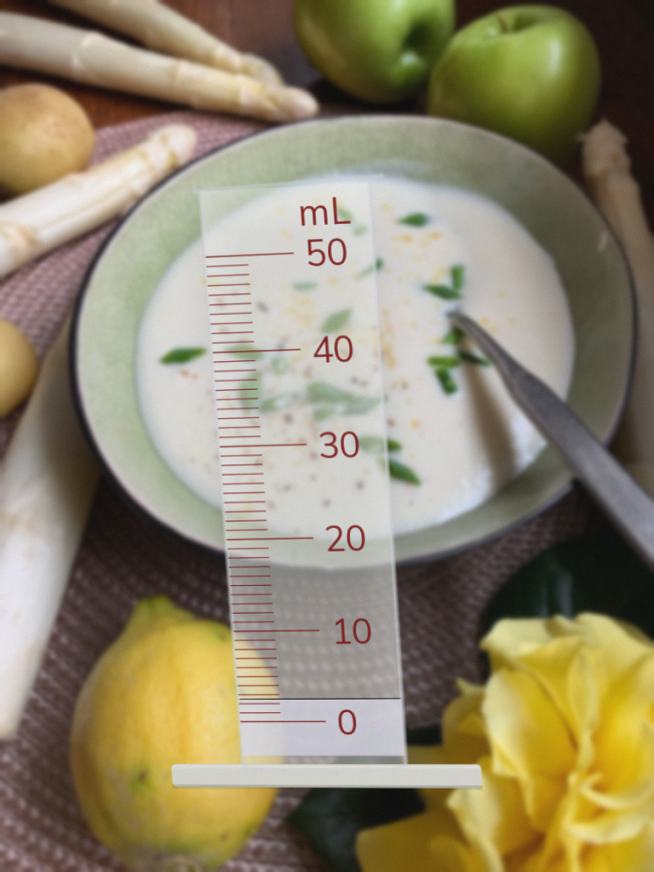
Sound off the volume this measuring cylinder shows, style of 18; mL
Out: 2.5; mL
